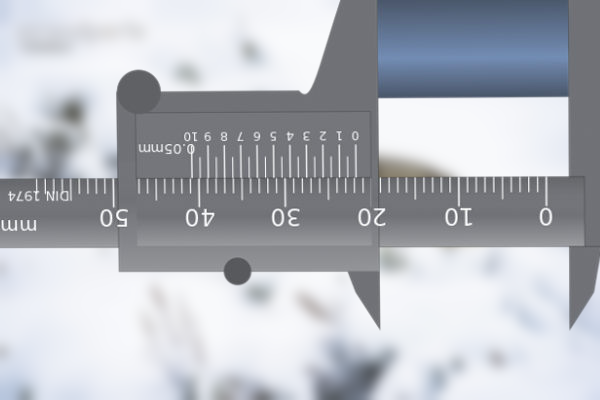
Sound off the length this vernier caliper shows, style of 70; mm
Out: 21.8; mm
